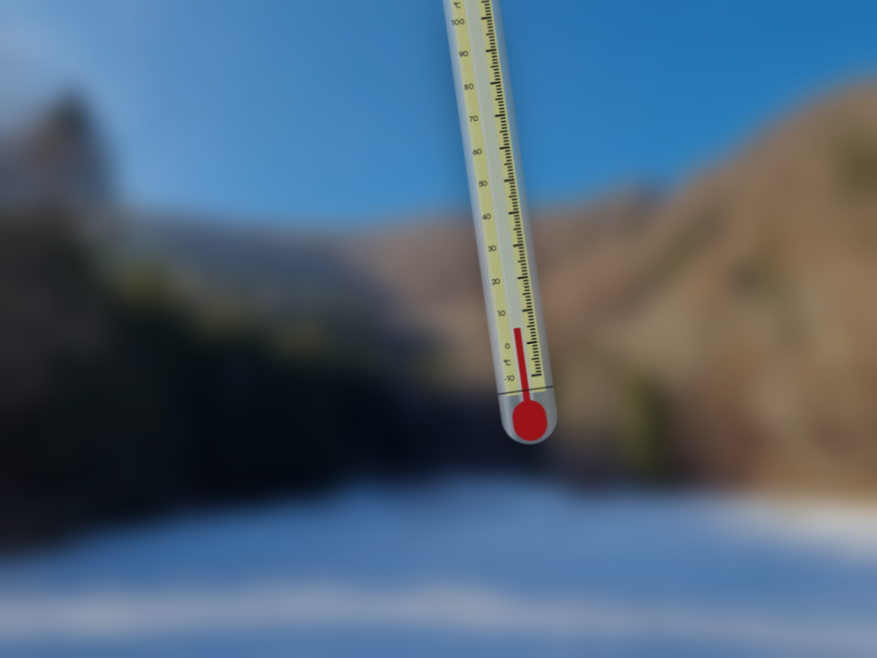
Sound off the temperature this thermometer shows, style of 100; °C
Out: 5; °C
